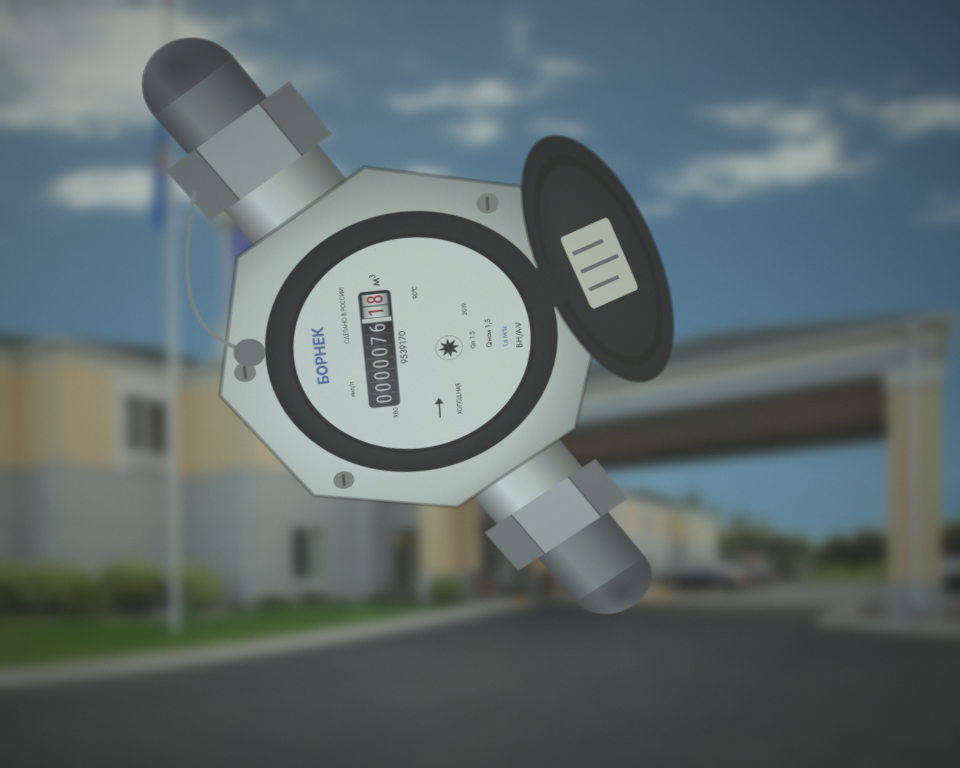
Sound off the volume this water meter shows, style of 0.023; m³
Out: 76.18; m³
